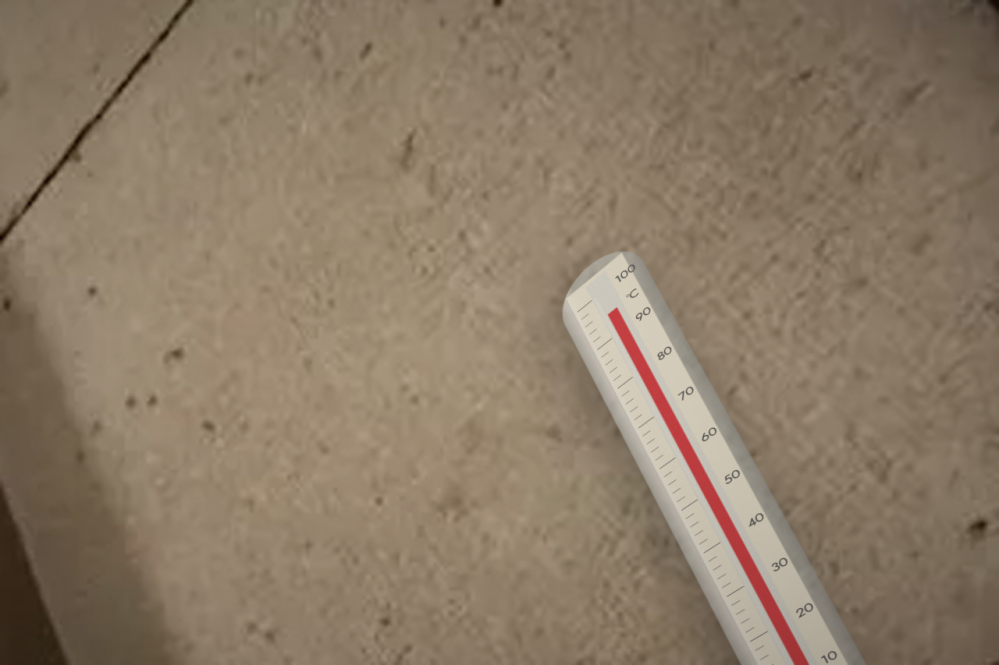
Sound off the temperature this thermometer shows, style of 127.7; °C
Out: 95; °C
